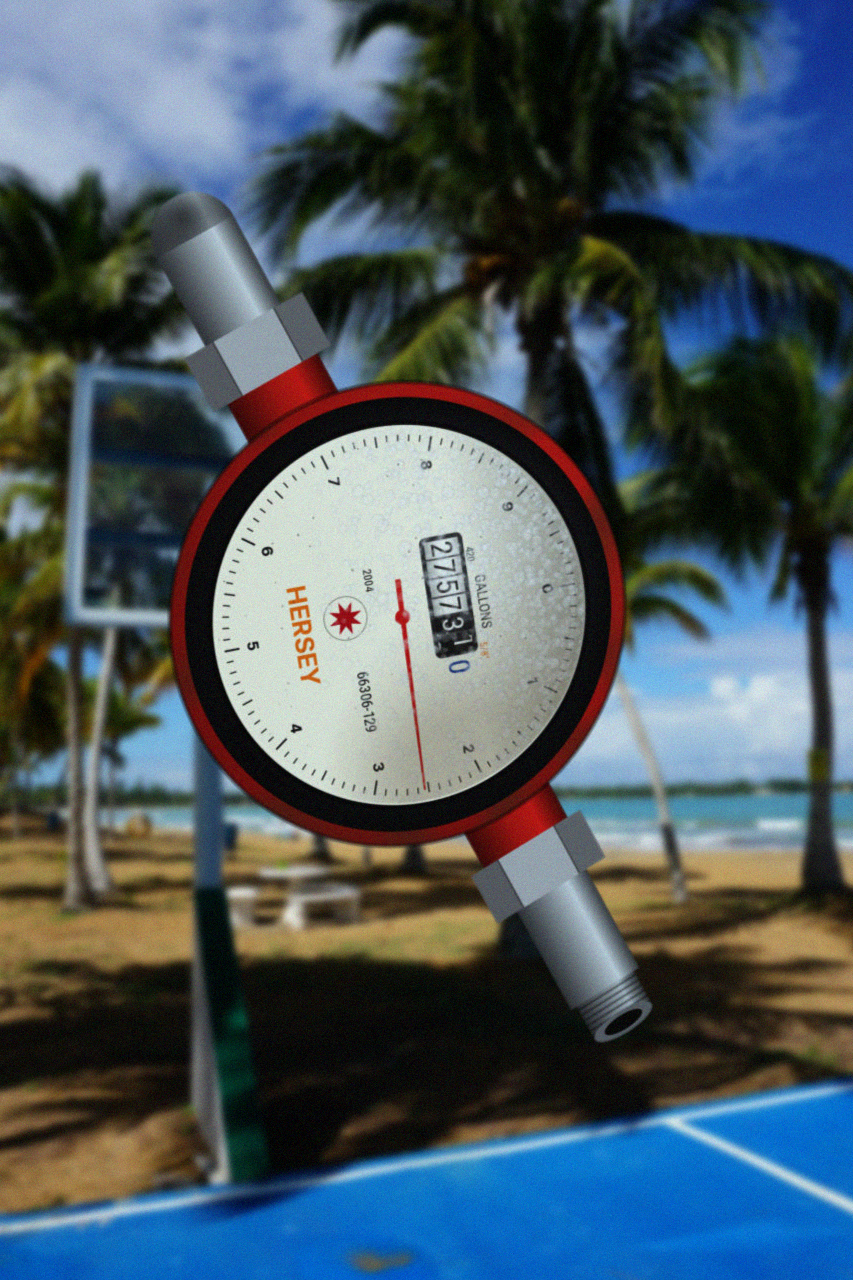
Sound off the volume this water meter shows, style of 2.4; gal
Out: 2757312.5; gal
